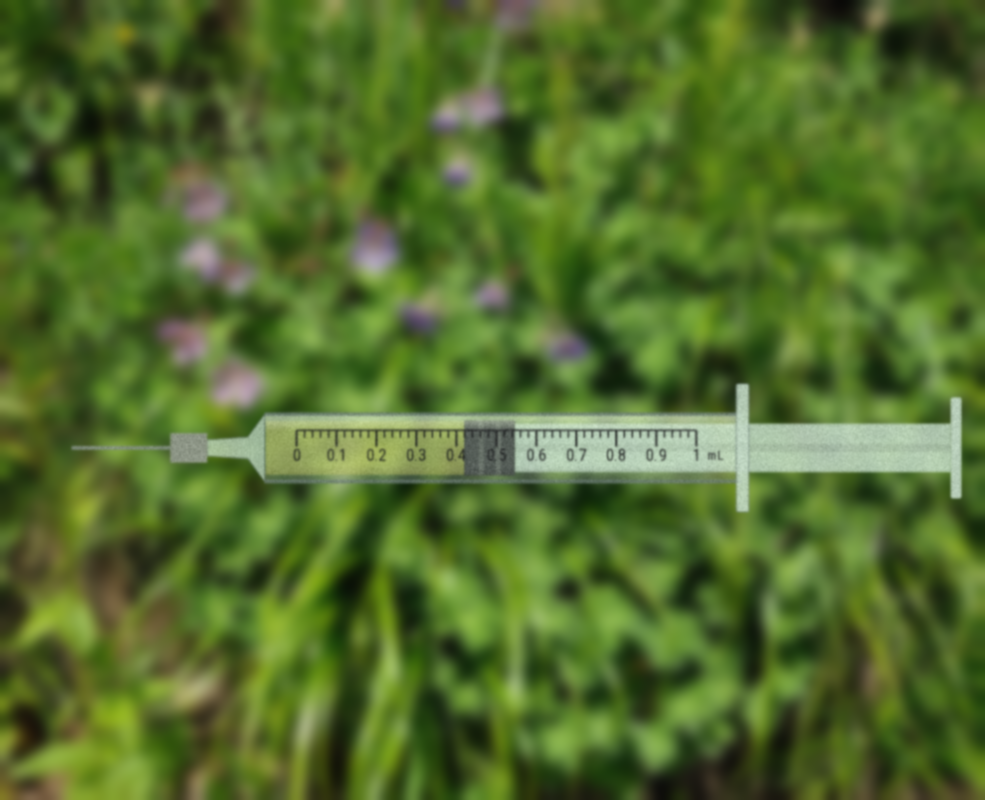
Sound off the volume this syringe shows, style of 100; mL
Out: 0.42; mL
